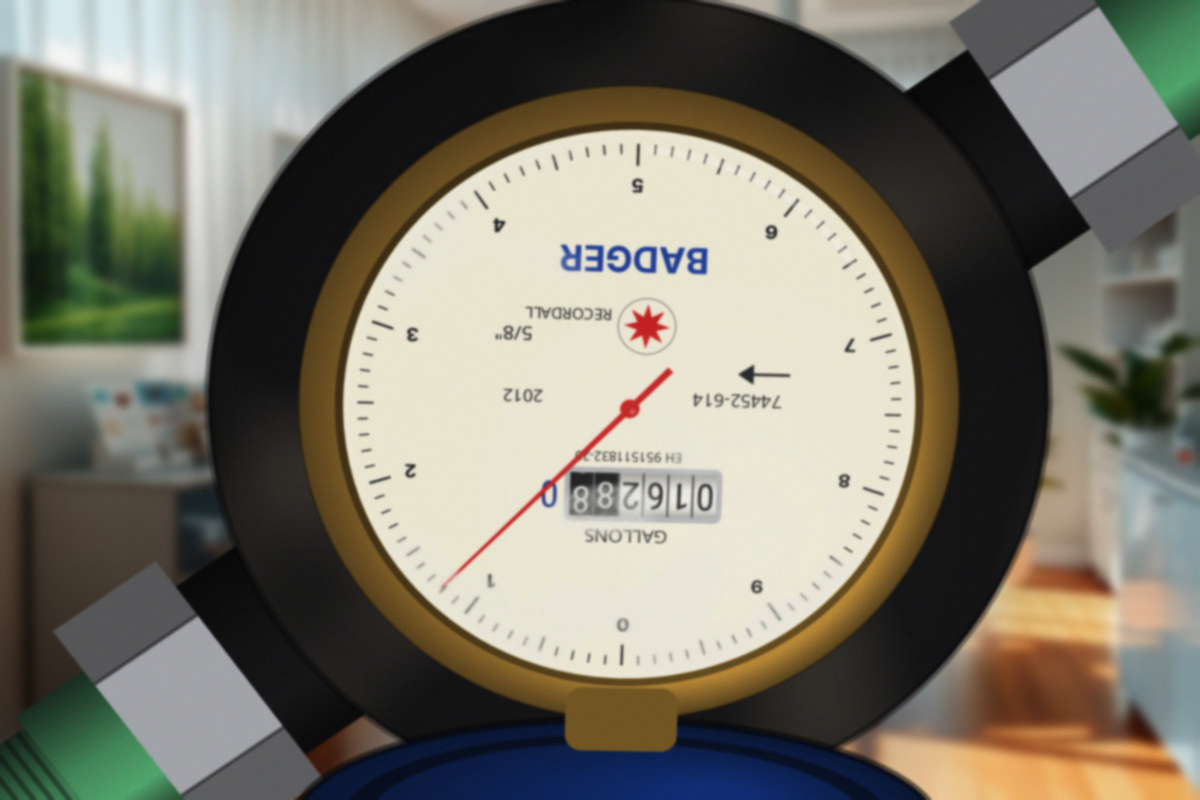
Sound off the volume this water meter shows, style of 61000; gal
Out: 162881.2; gal
